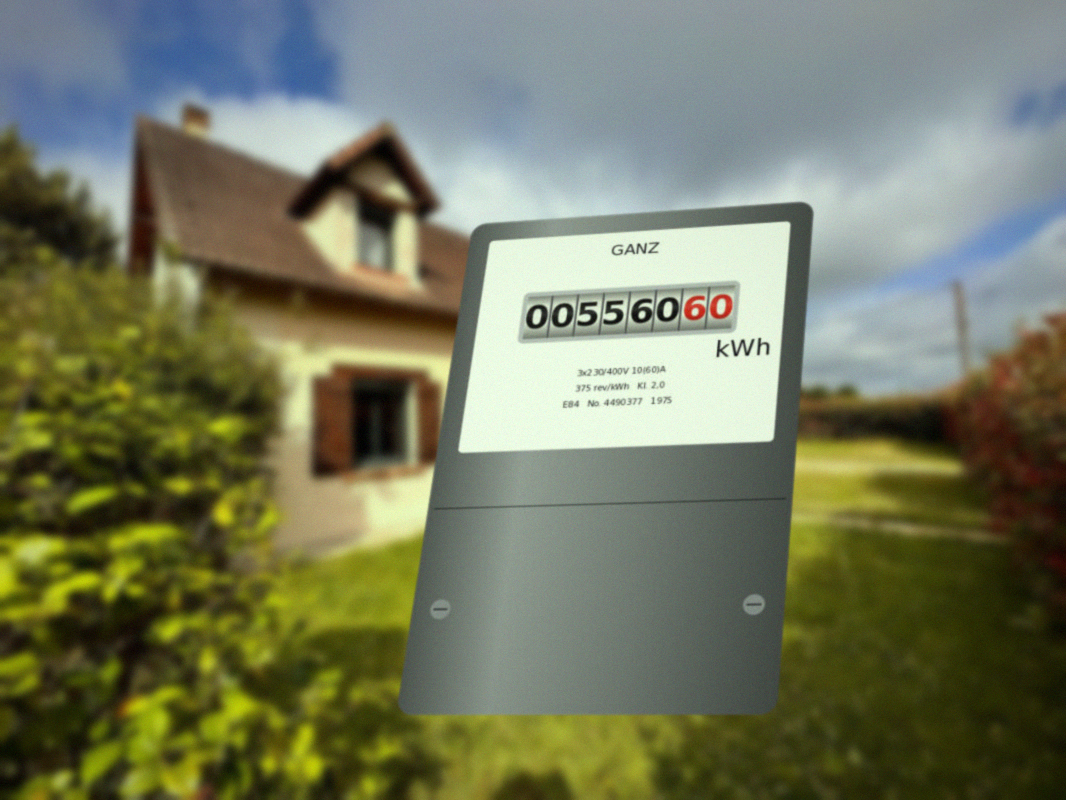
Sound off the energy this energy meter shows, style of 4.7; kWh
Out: 5560.60; kWh
